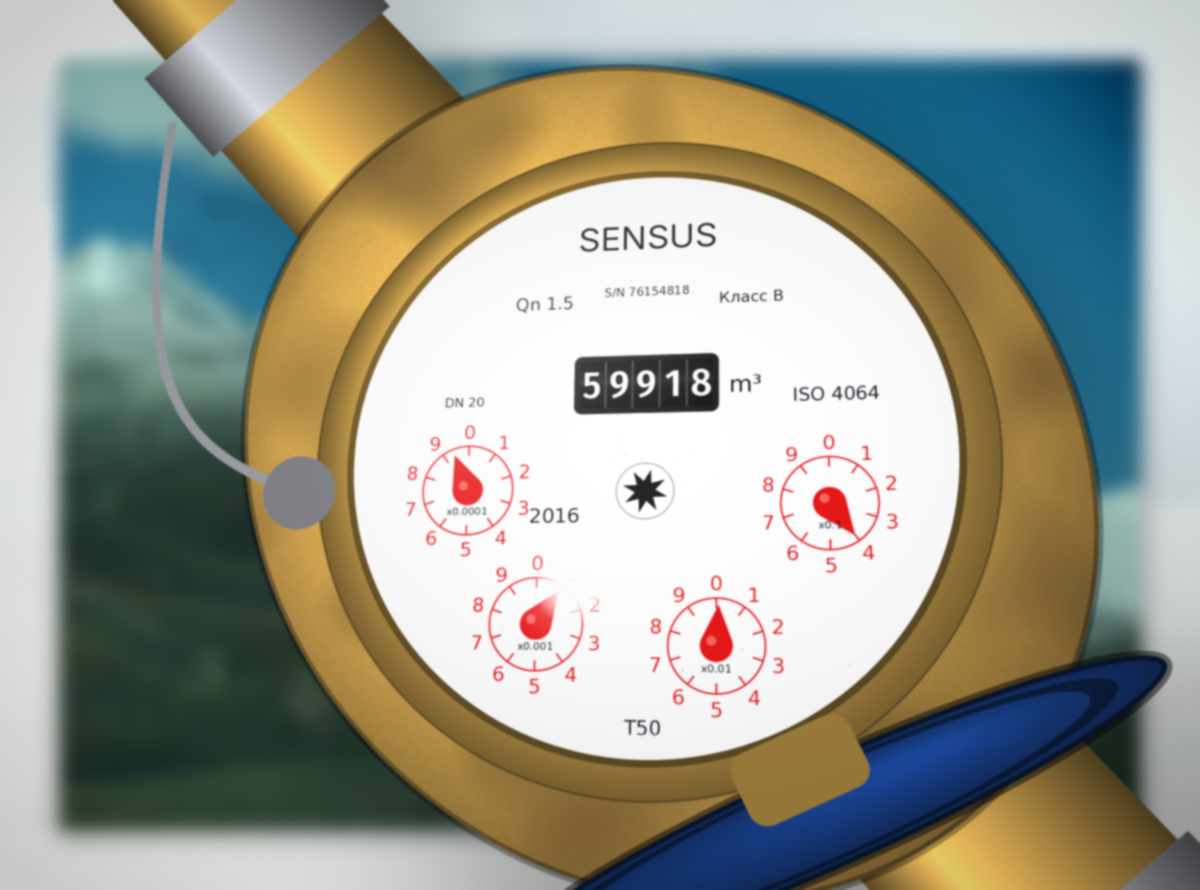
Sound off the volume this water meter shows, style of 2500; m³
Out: 59918.4009; m³
